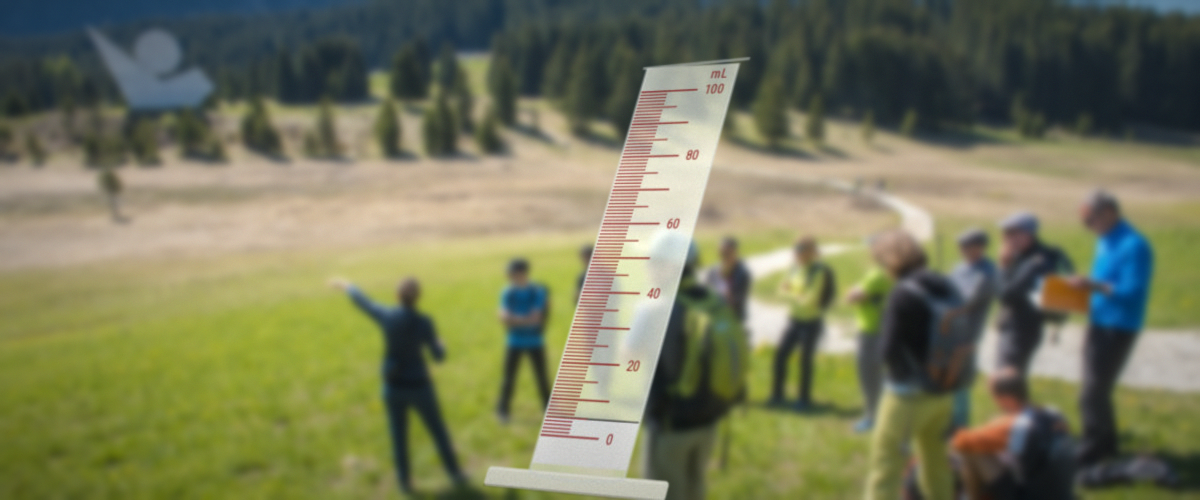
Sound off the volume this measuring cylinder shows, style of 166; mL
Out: 5; mL
